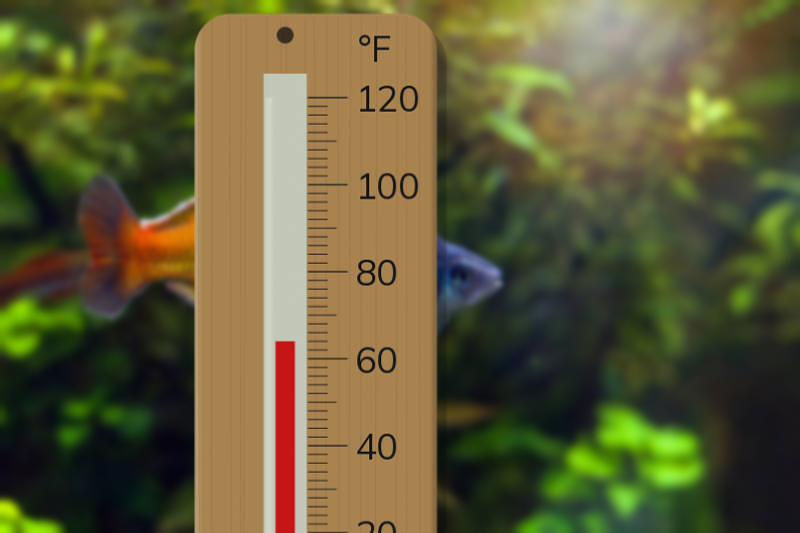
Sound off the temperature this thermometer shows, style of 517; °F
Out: 64; °F
